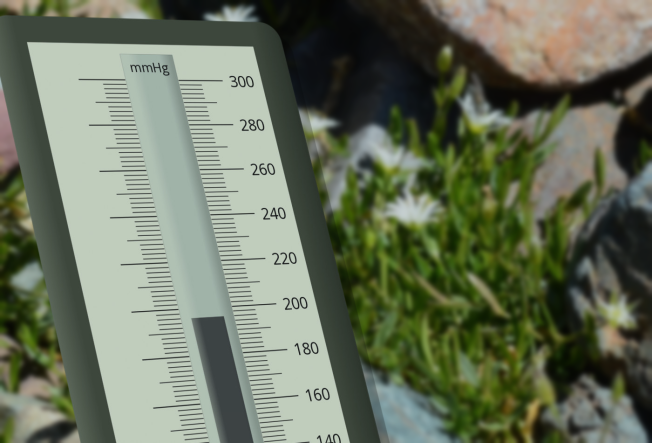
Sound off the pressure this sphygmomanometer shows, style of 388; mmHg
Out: 196; mmHg
